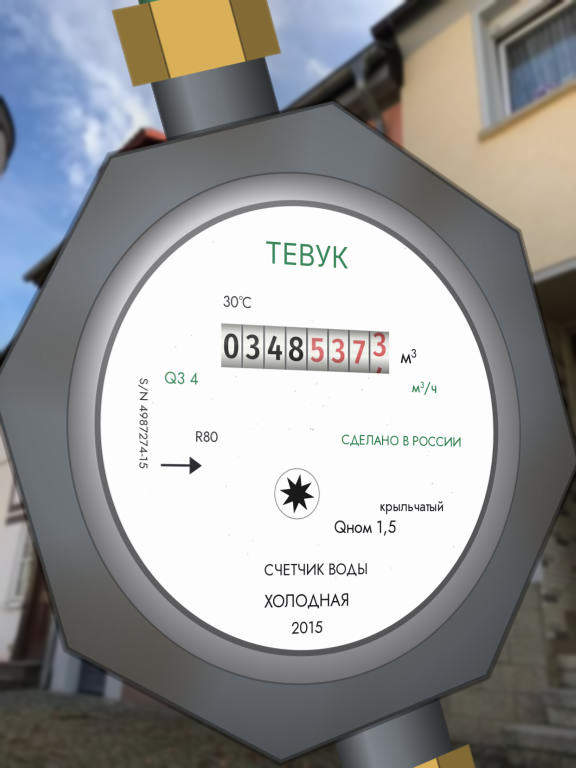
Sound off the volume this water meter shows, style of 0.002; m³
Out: 348.5373; m³
